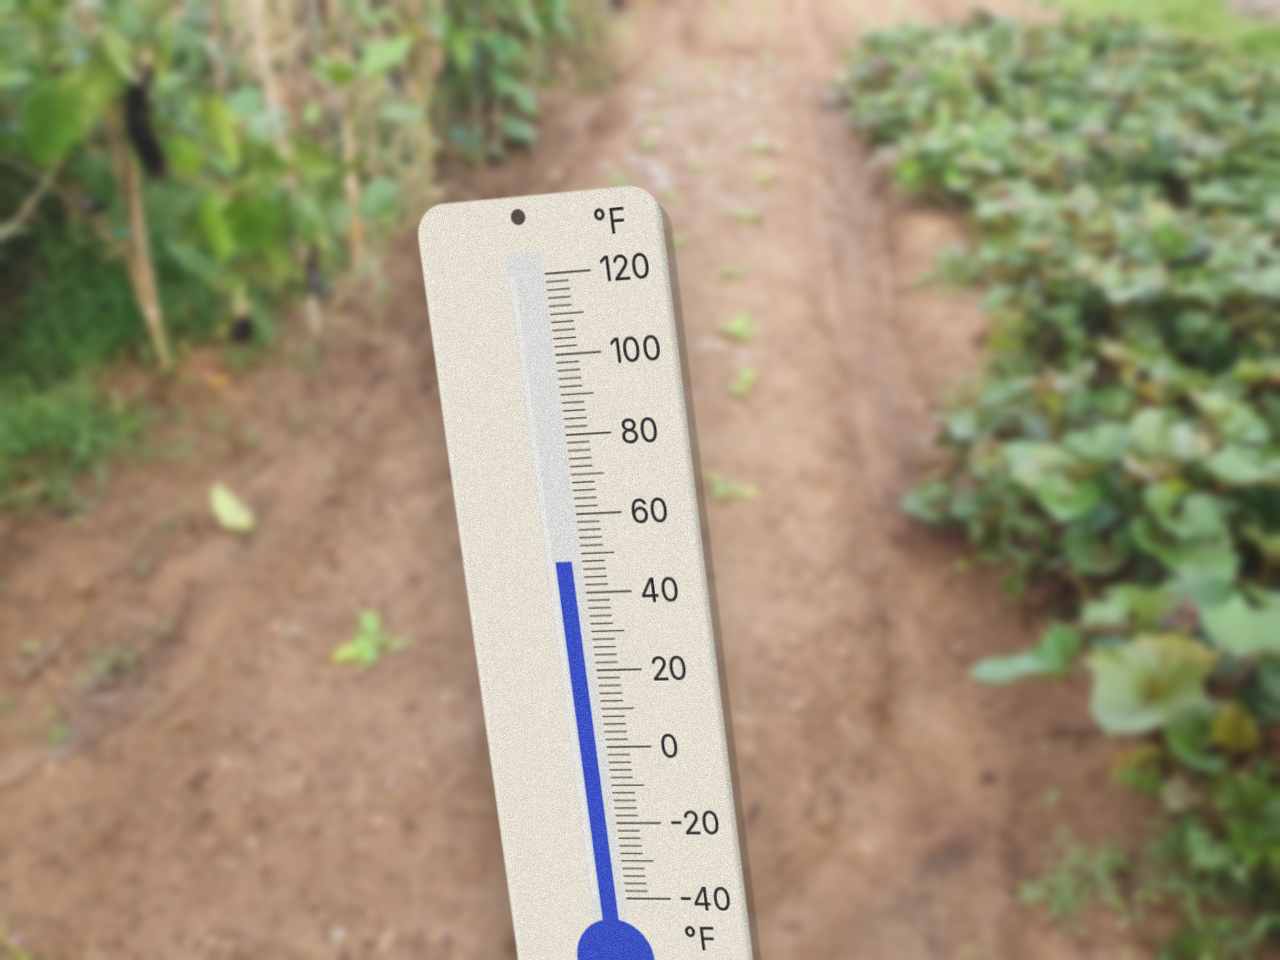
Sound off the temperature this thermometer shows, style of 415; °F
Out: 48; °F
